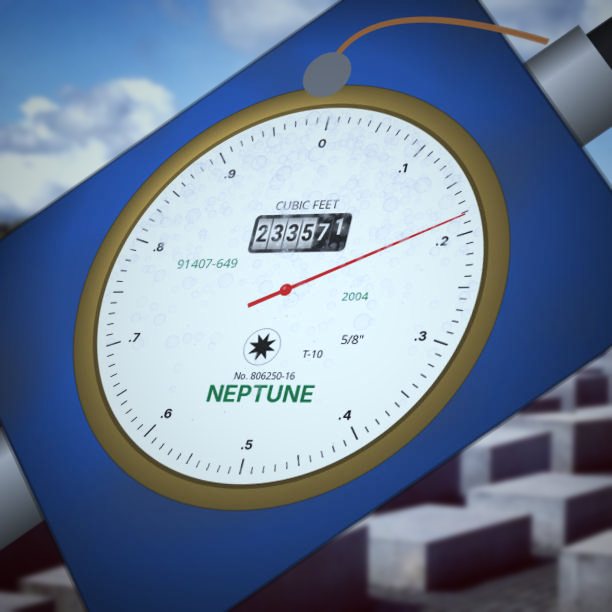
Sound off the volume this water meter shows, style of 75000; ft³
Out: 233571.18; ft³
